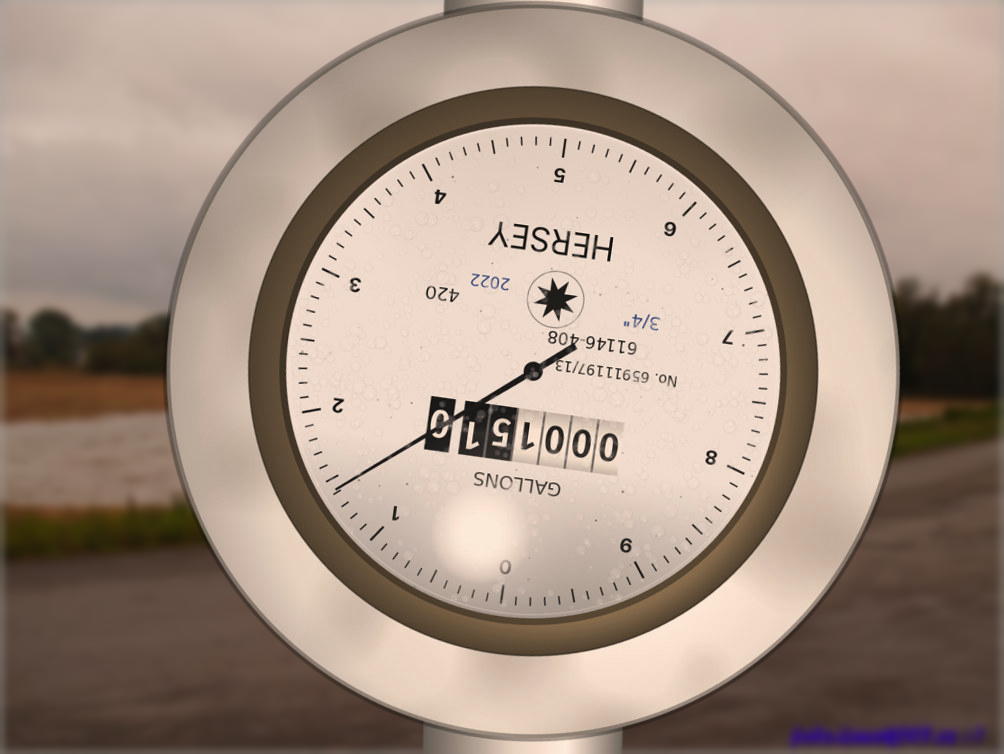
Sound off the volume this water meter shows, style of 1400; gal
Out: 1511.4; gal
